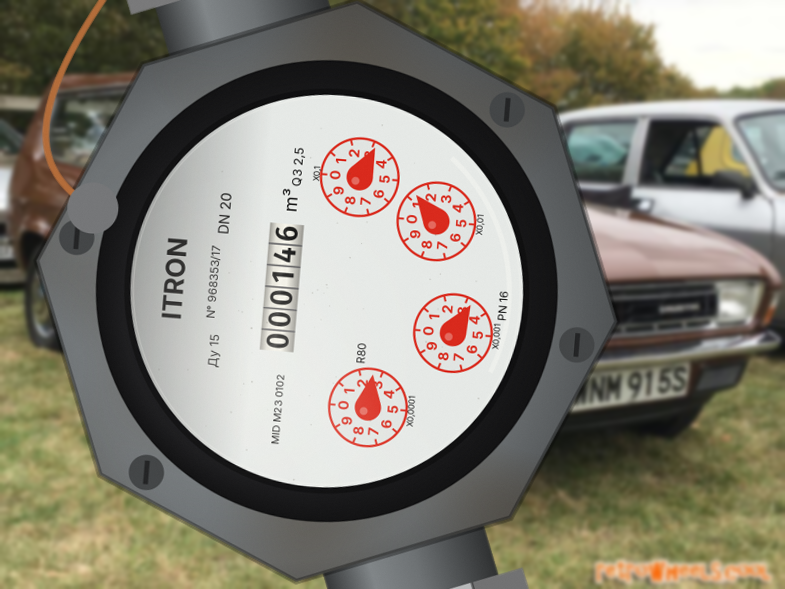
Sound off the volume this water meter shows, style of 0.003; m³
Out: 146.3132; m³
